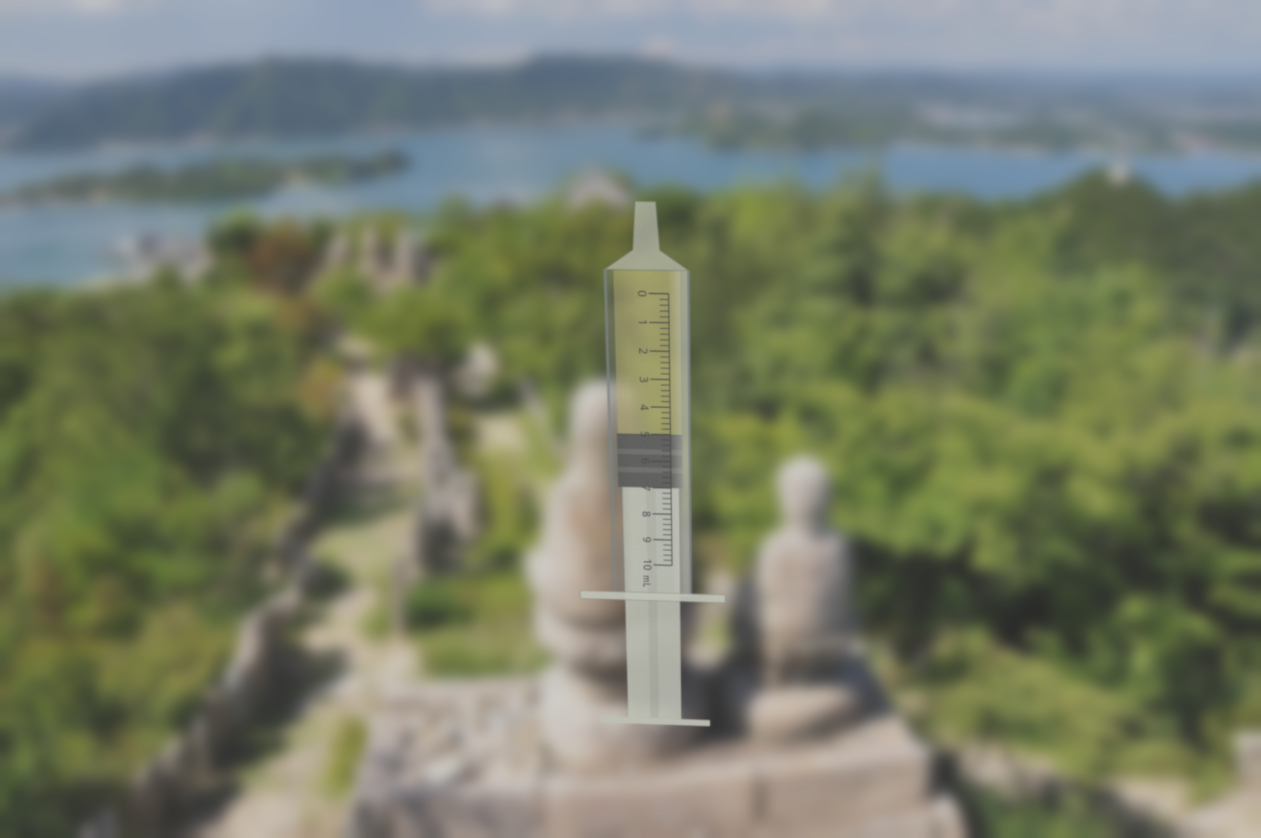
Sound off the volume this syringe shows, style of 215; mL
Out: 5; mL
